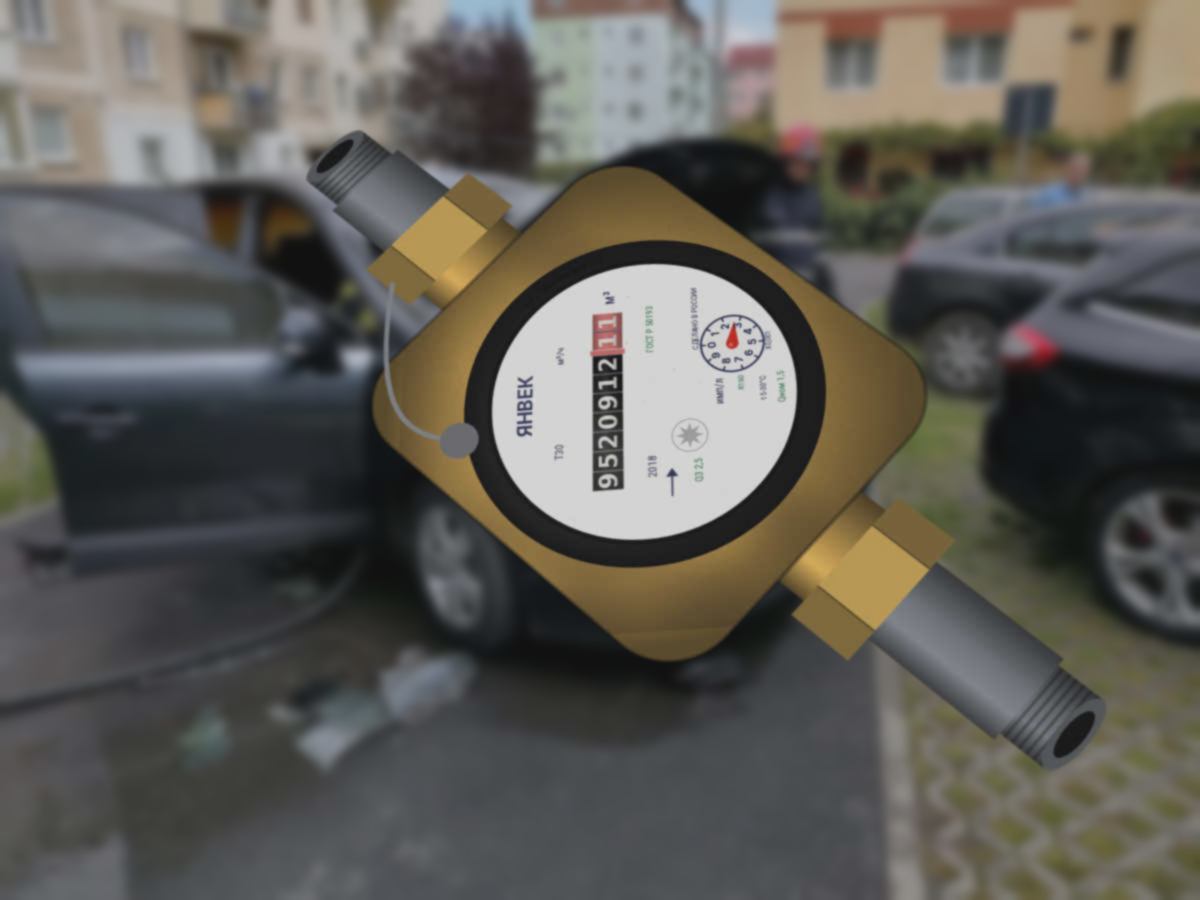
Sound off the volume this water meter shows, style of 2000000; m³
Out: 9520912.112; m³
